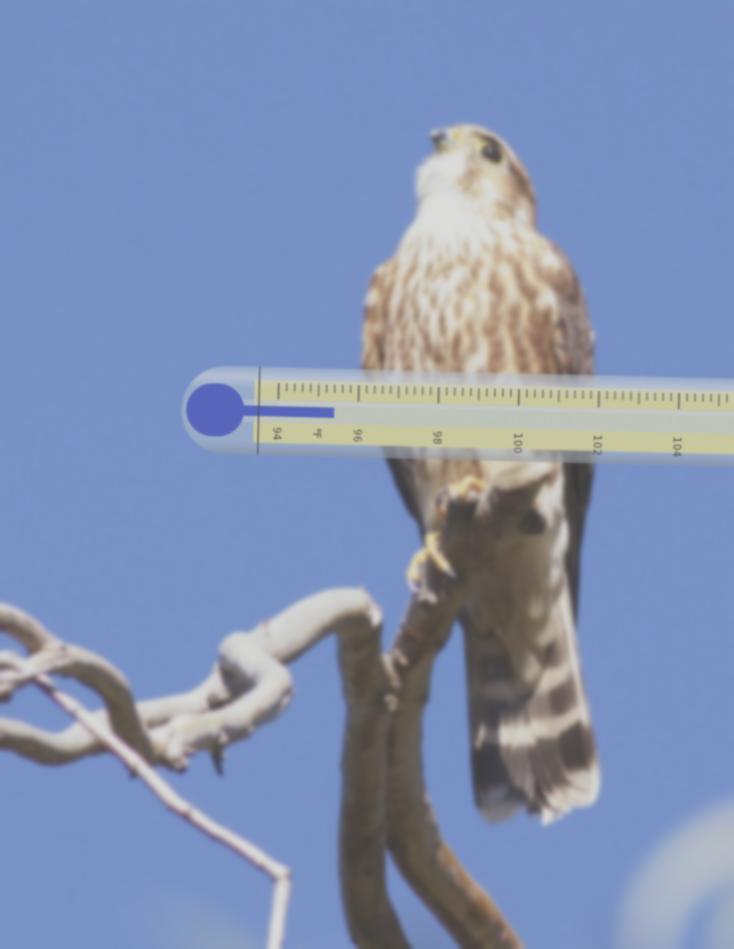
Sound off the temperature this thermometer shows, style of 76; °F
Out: 95.4; °F
